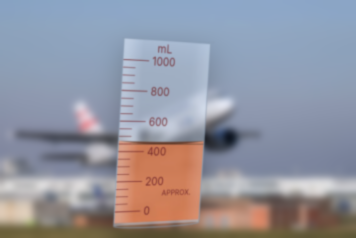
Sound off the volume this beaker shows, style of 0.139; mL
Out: 450; mL
